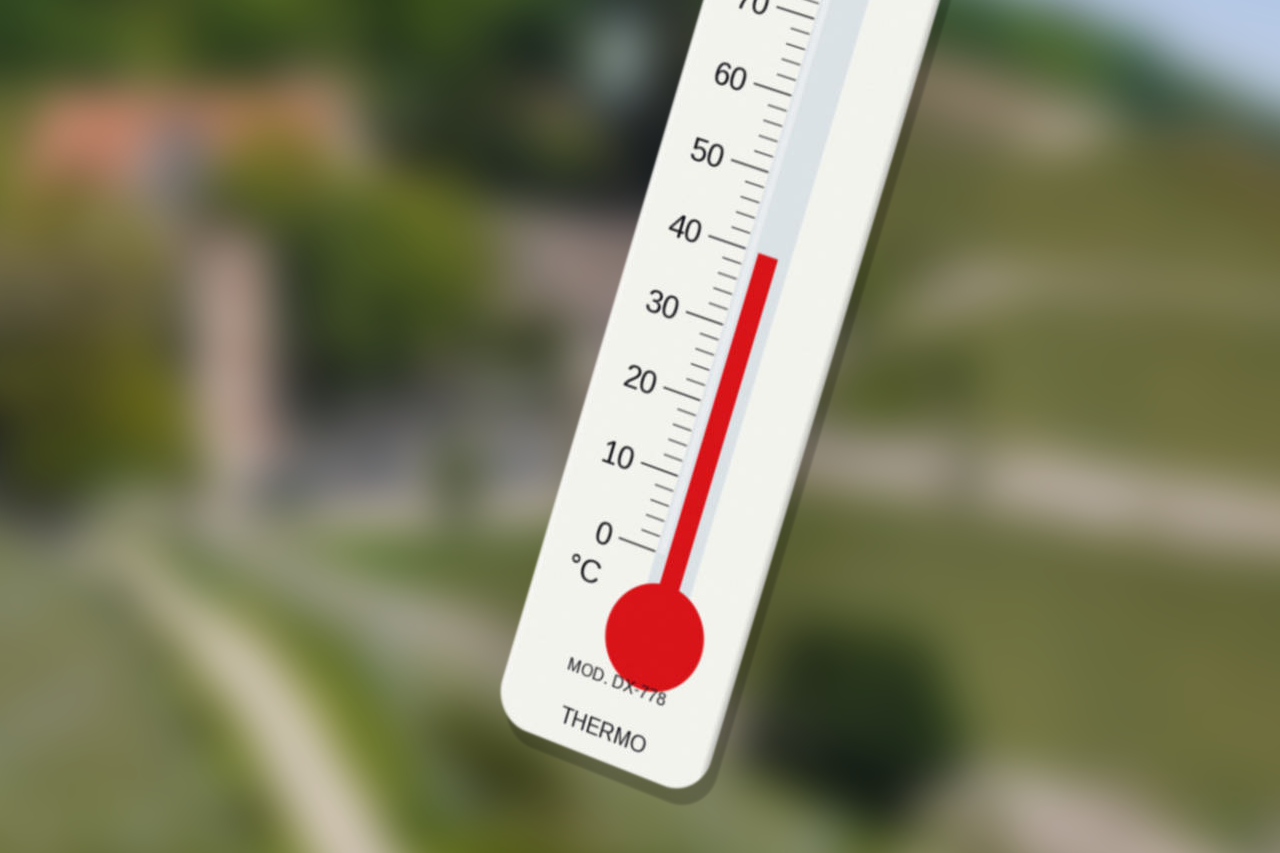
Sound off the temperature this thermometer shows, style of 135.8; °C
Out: 40; °C
